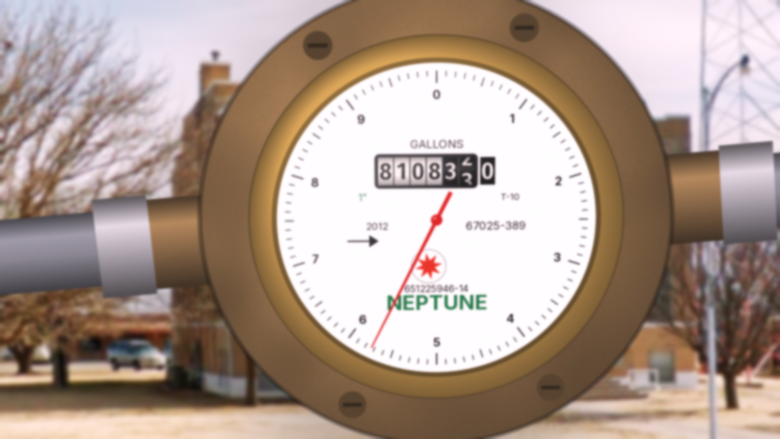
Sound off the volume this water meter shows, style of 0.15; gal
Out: 8108325.7; gal
